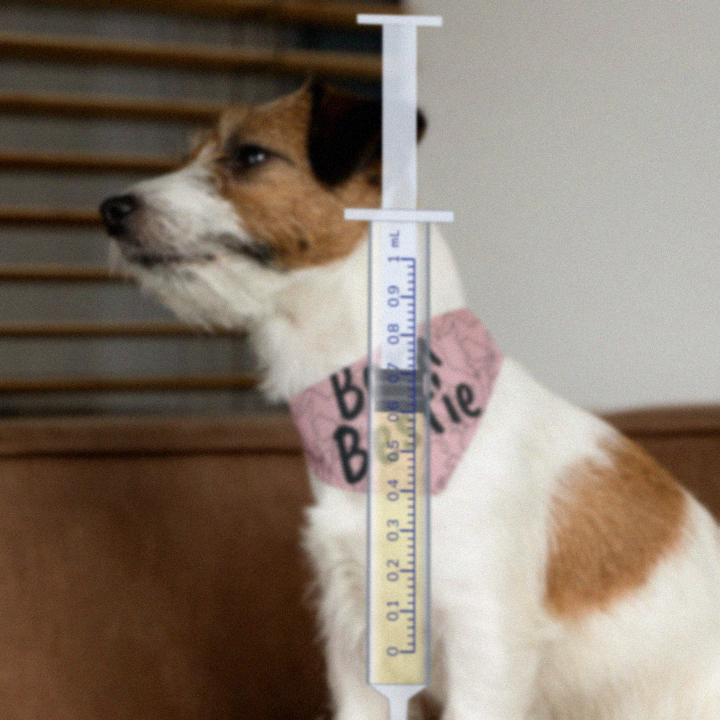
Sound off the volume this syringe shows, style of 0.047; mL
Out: 0.6; mL
